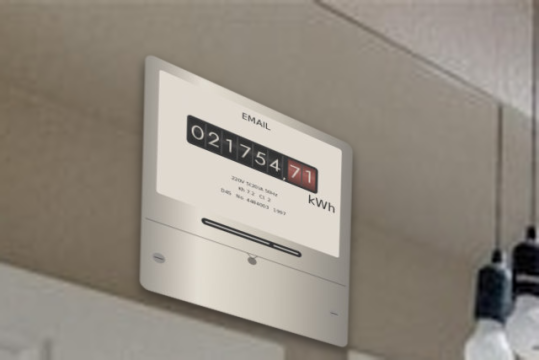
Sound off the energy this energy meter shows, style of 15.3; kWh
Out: 21754.71; kWh
